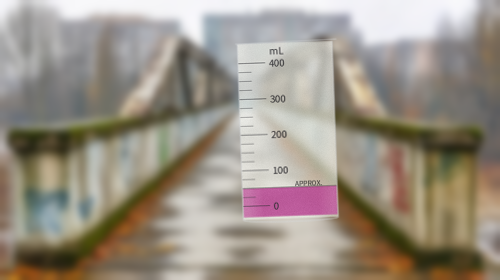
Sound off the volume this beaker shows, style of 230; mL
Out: 50; mL
